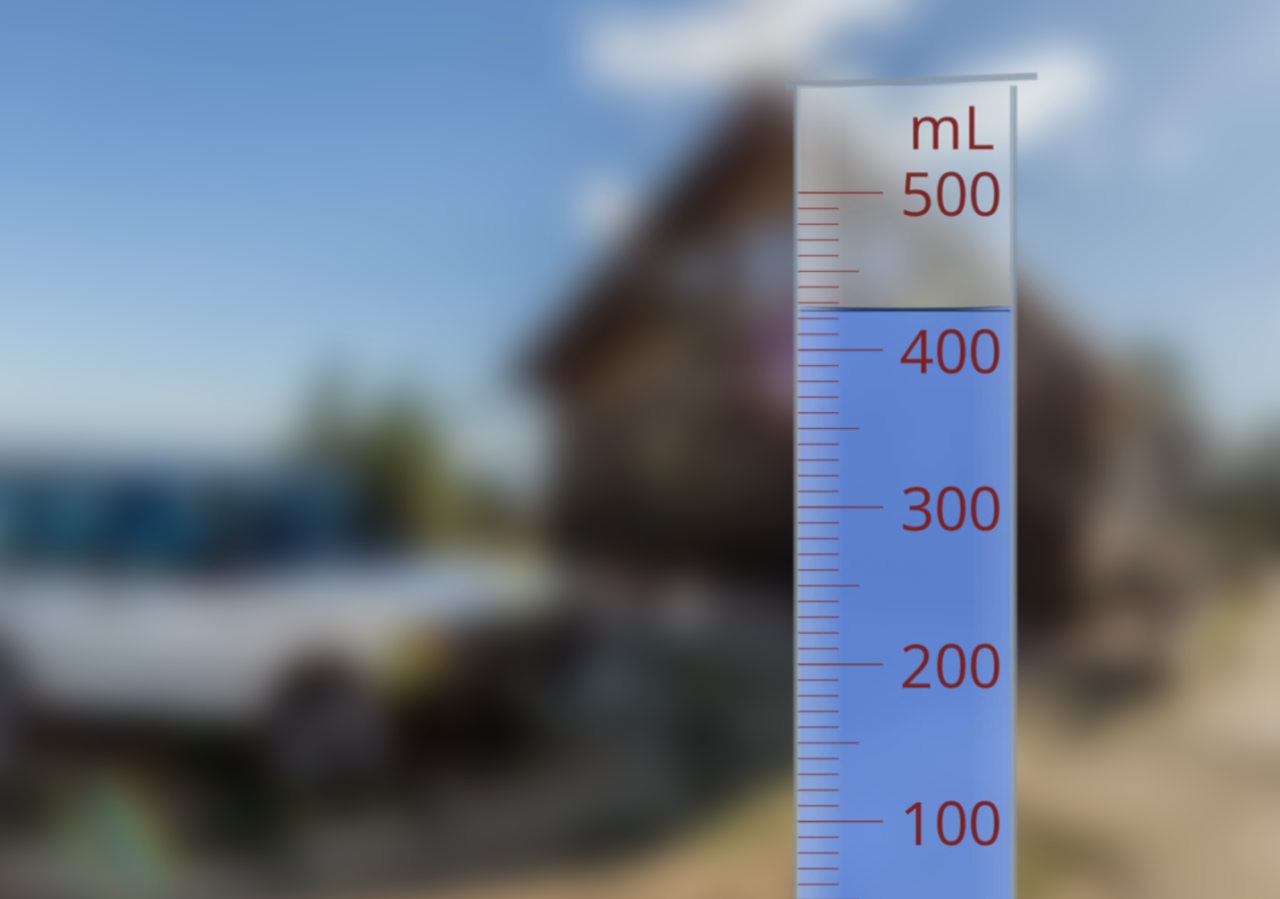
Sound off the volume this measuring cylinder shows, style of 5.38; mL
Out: 425; mL
